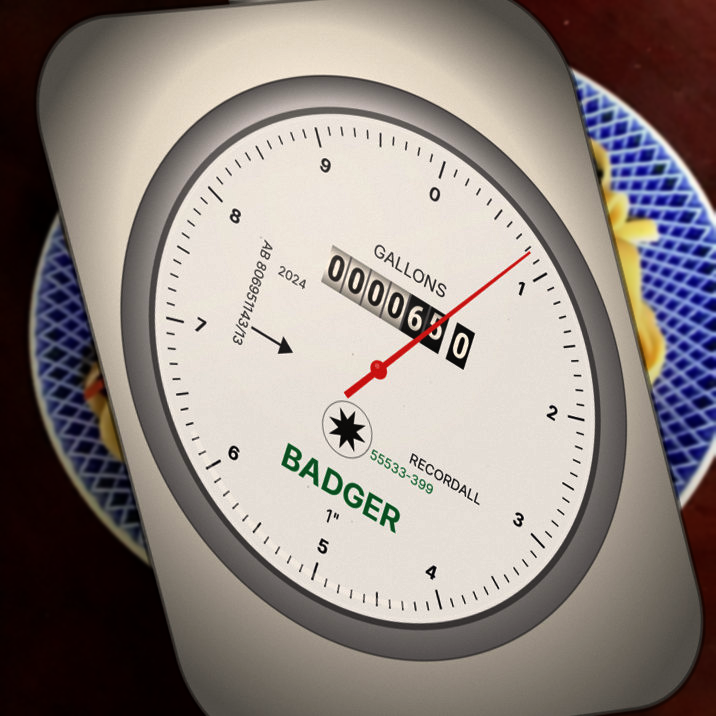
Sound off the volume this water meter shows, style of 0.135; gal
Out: 650.8; gal
